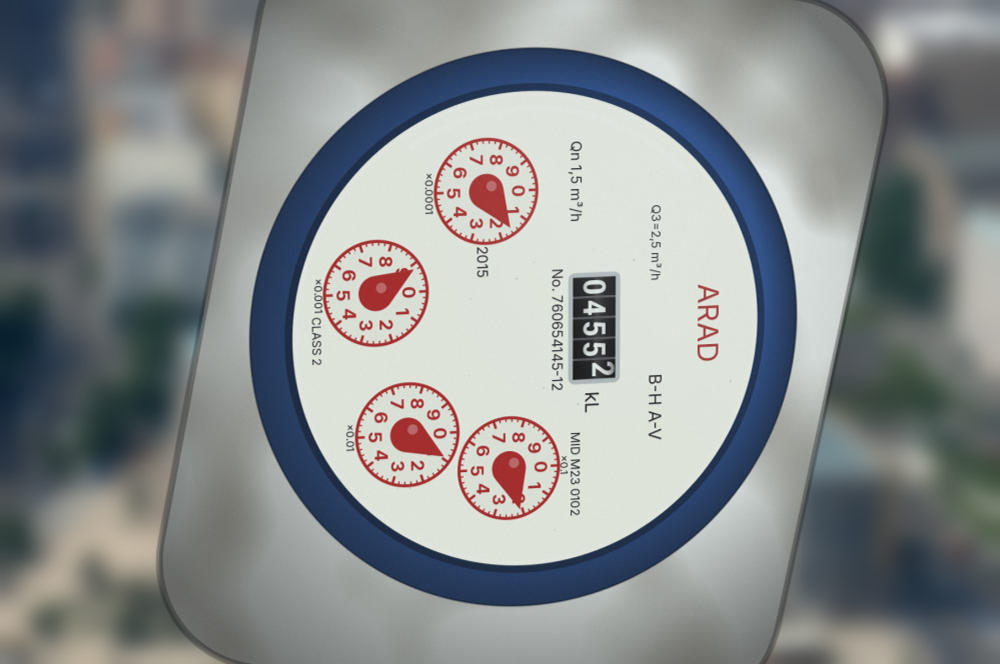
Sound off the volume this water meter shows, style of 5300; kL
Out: 4552.2091; kL
